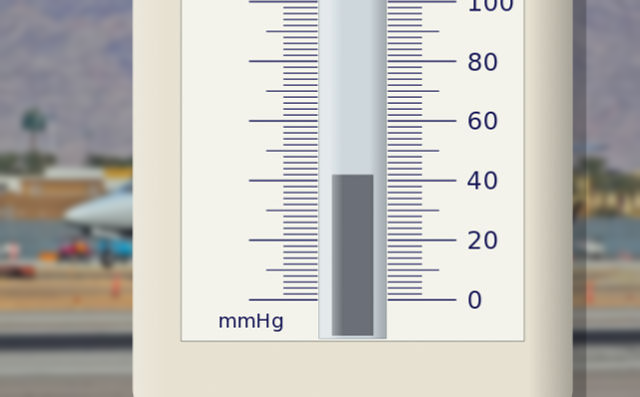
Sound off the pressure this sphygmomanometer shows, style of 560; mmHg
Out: 42; mmHg
